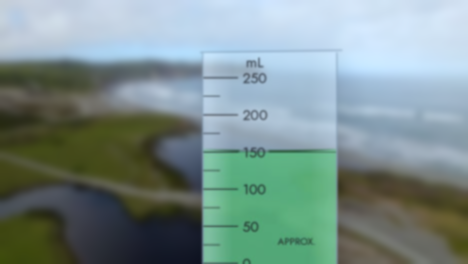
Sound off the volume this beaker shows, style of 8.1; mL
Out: 150; mL
